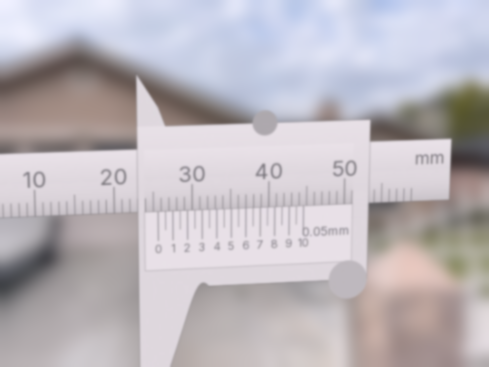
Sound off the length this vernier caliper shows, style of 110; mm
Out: 25.6; mm
